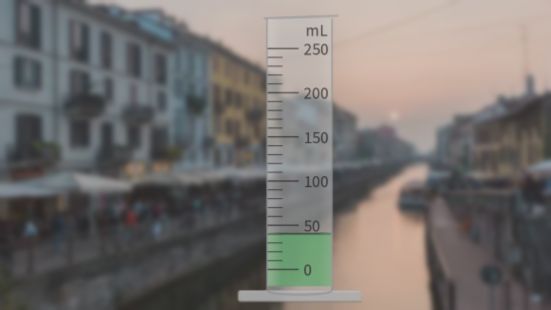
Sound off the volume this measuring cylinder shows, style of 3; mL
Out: 40; mL
